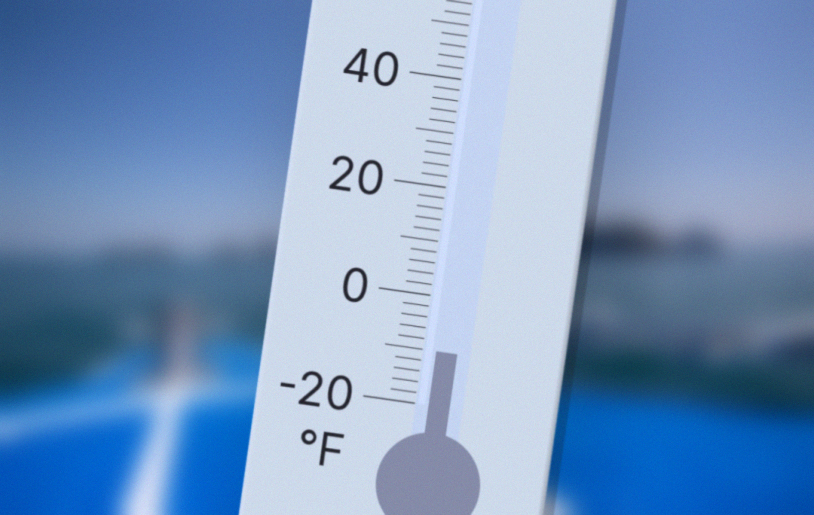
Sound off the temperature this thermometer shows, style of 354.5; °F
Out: -10; °F
